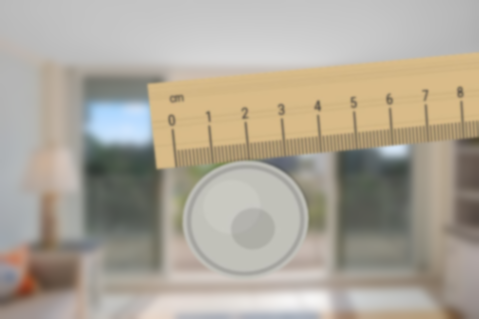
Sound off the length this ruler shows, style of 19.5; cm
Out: 3.5; cm
